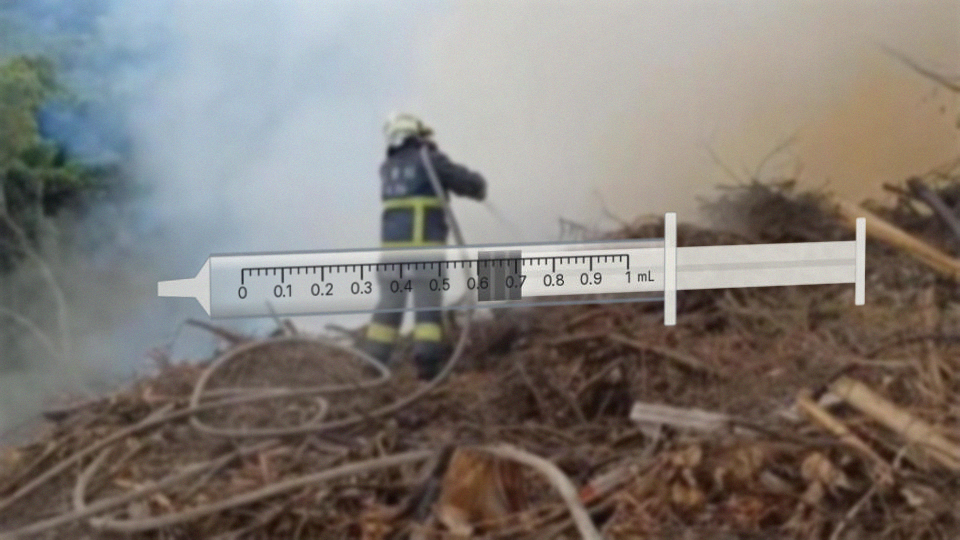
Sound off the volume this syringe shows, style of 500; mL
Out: 0.6; mL
